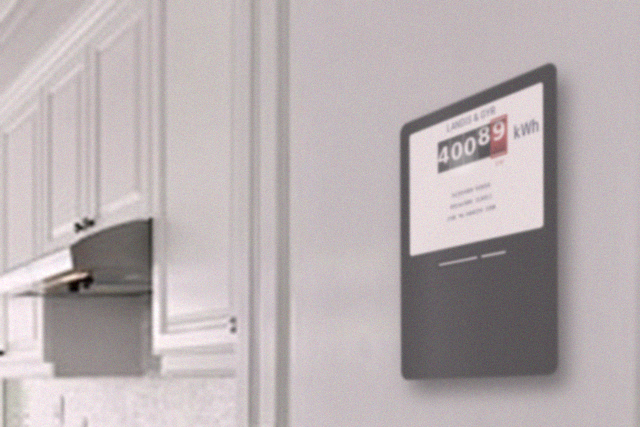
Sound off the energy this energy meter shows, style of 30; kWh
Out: 4008.9; kWh
